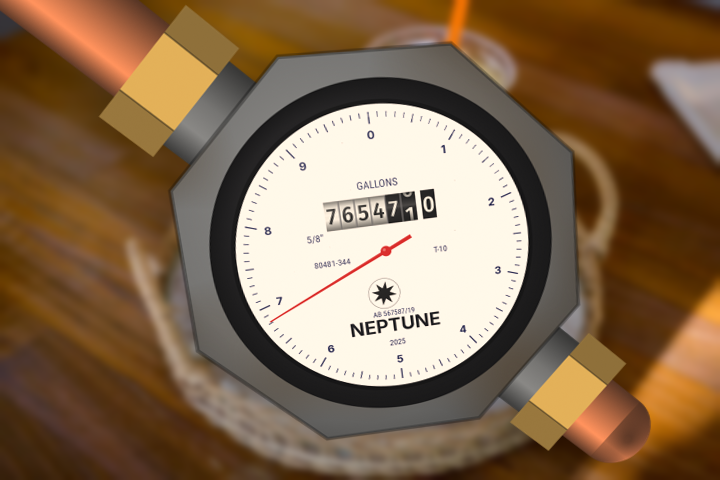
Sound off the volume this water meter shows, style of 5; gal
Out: 7654706.8; gal
